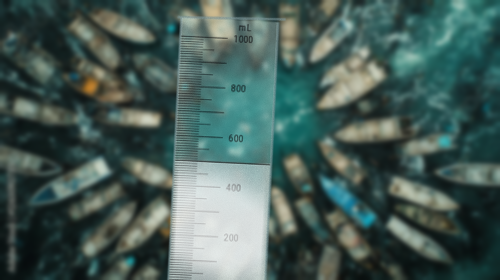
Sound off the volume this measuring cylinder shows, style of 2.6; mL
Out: 500; mL
